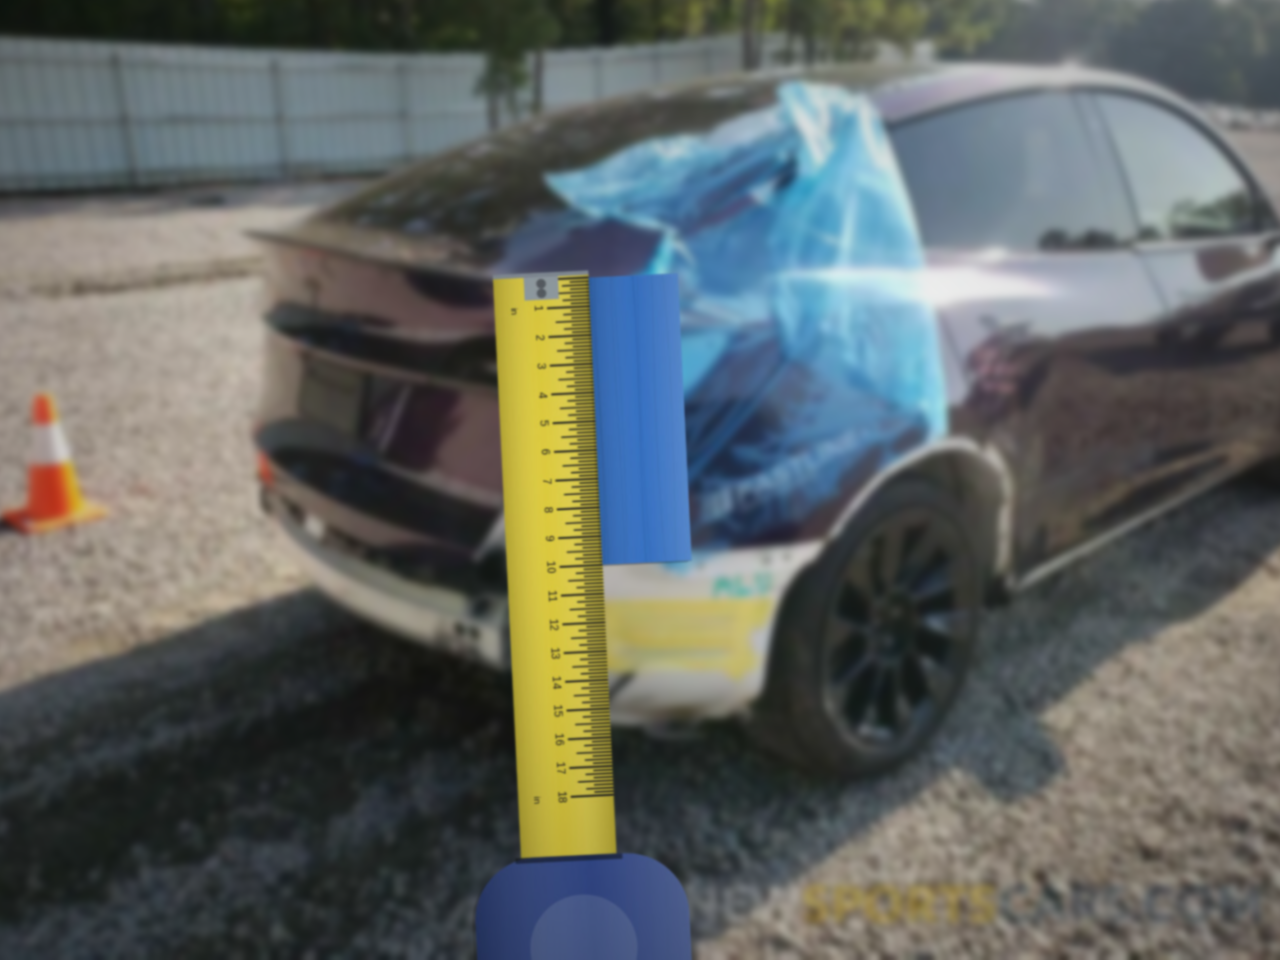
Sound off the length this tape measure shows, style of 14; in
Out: 10; in
